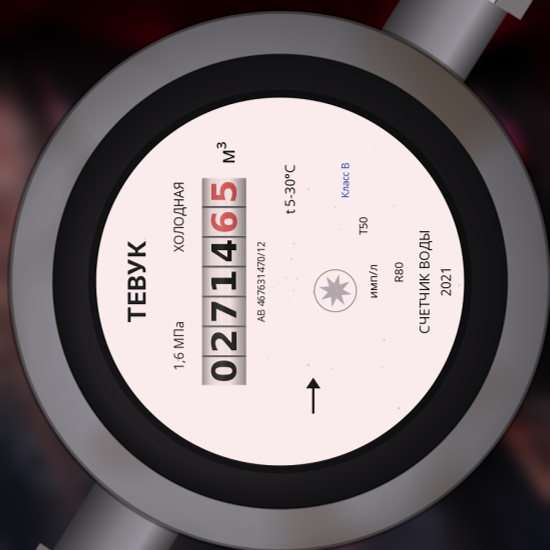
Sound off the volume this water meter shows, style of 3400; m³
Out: 2714.65; m³
